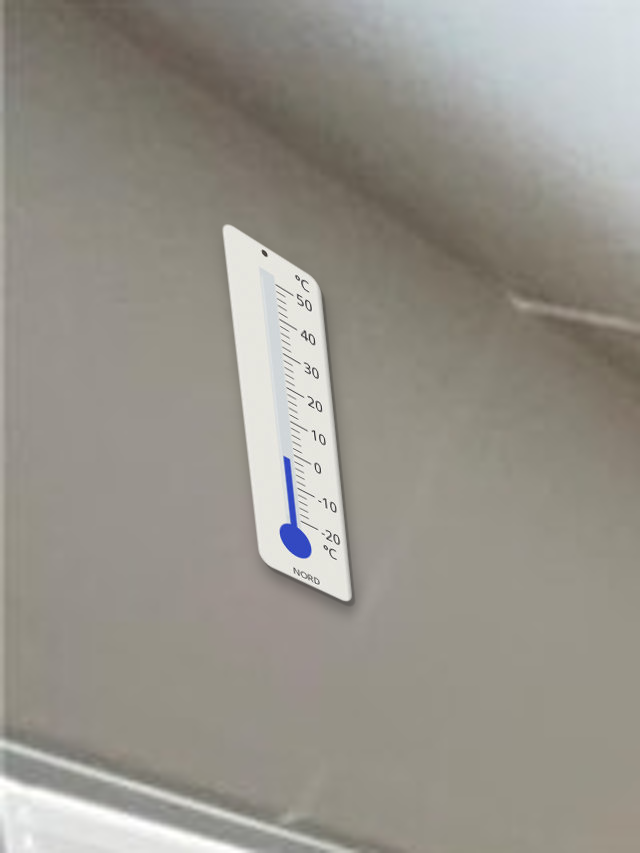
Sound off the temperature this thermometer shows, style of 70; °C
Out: -2; °C
